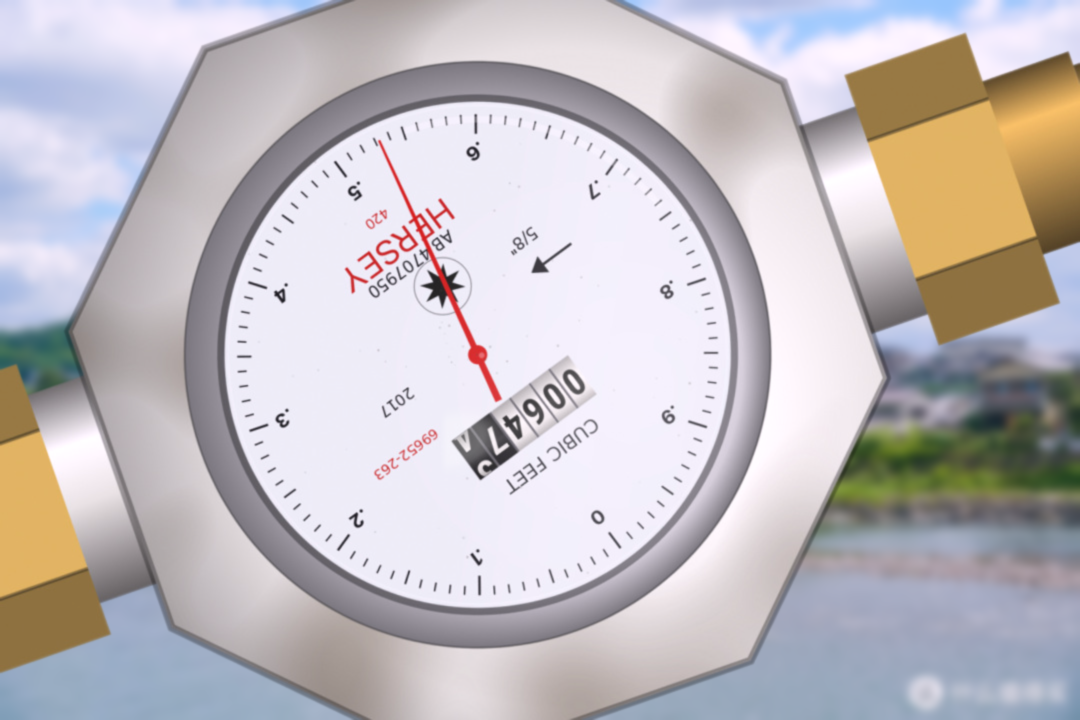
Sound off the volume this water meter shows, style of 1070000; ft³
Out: 6473.53; ft³
